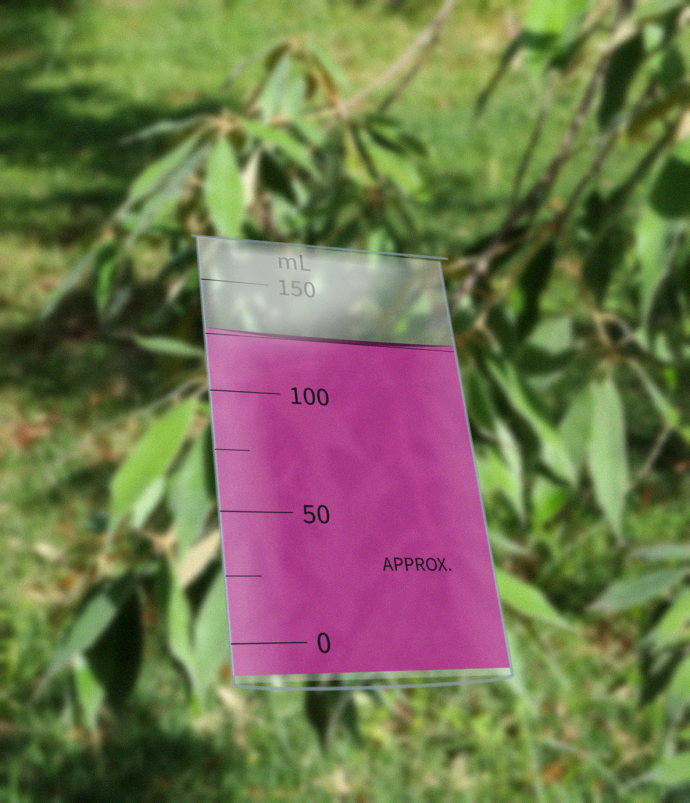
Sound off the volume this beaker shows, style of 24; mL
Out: 125; mL
